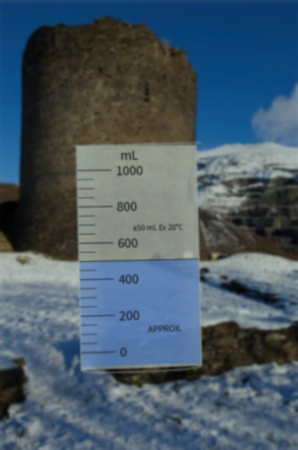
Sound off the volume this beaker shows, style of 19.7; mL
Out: 500; mL
